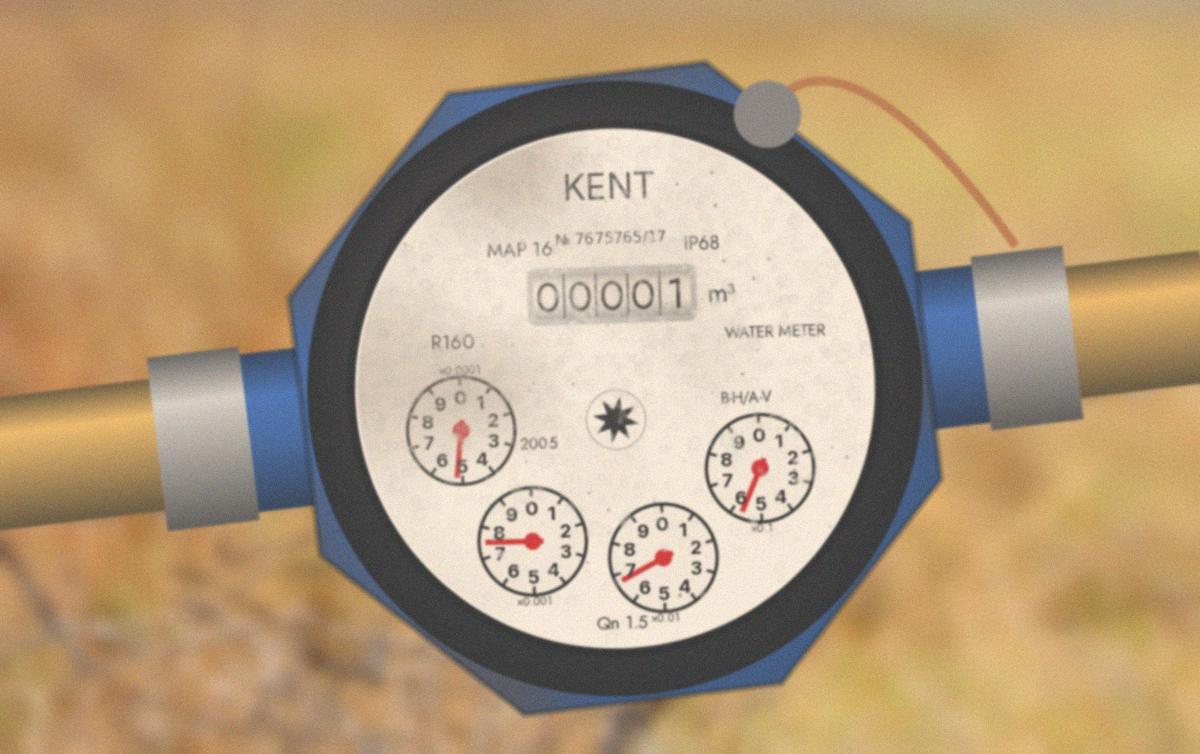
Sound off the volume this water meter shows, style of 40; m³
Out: 1.5675; m³
